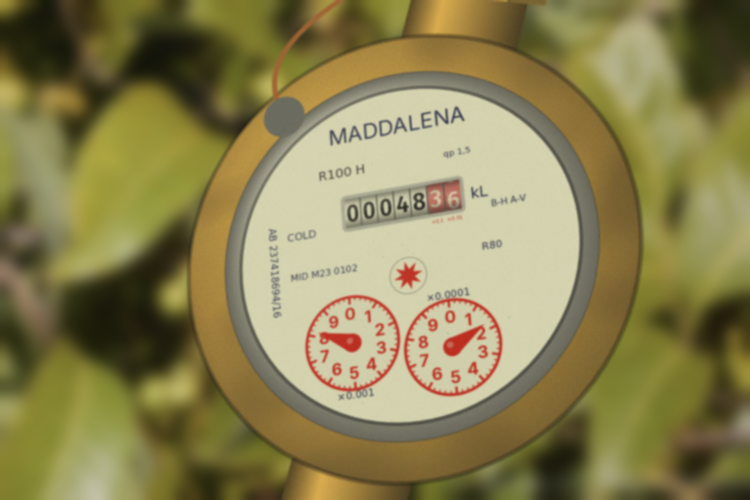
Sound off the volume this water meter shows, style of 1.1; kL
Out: 48.3581; kL
